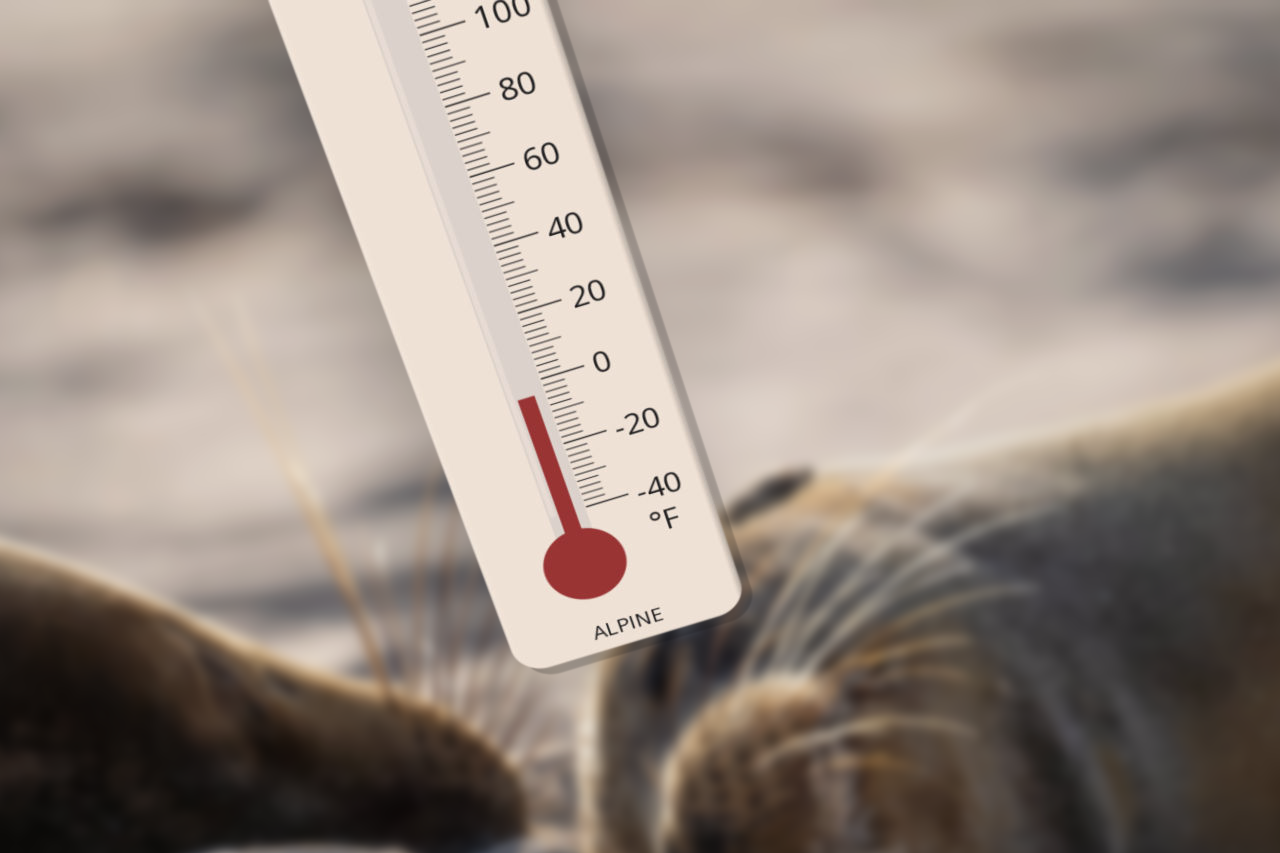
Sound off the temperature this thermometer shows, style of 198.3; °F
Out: -4; °F
